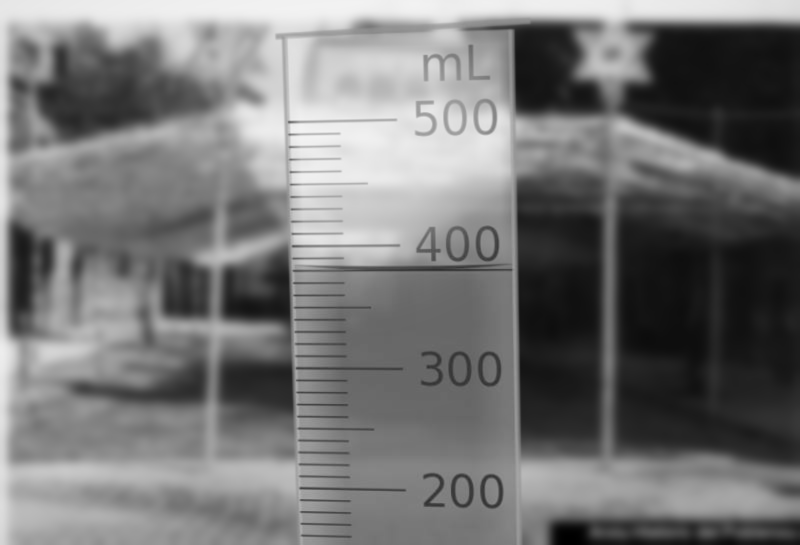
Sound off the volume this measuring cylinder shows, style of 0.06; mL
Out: 380; mL
